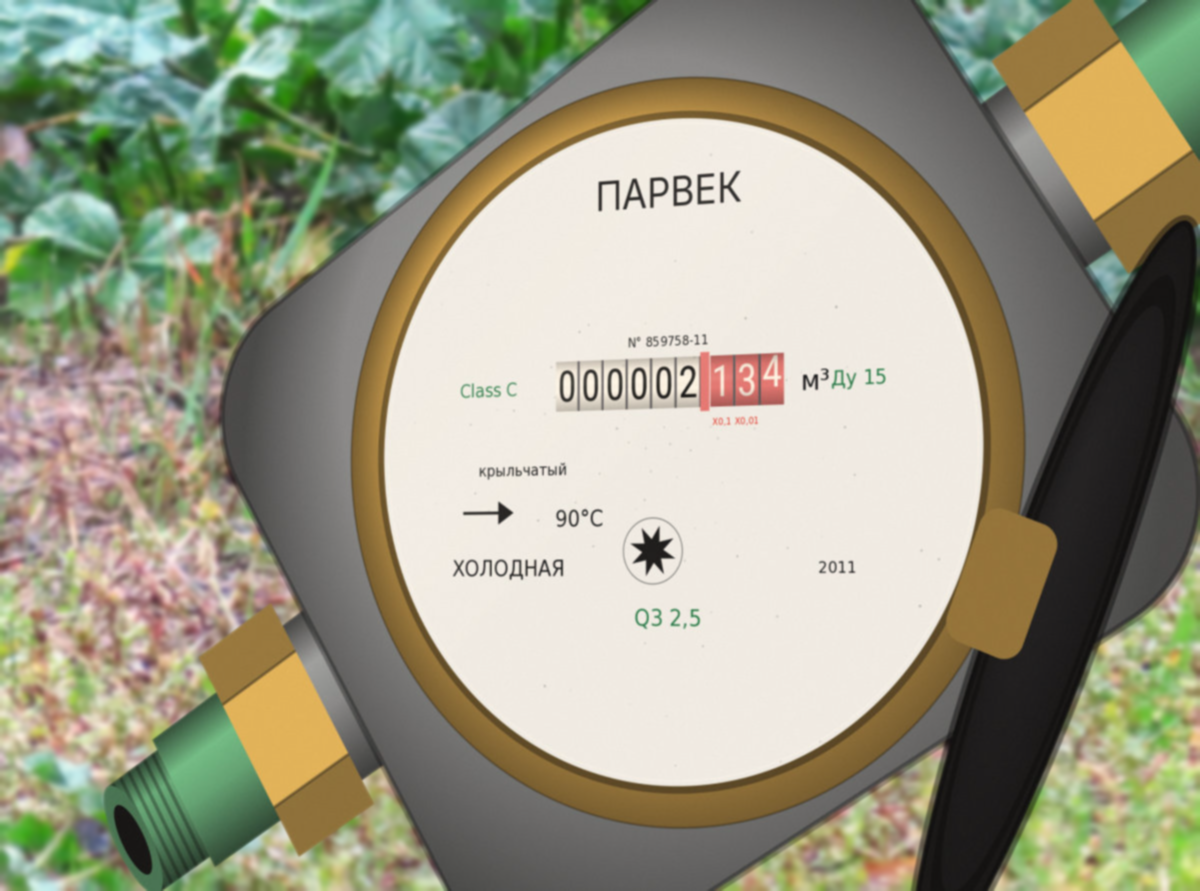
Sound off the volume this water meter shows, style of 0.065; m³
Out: 2.134; m³
